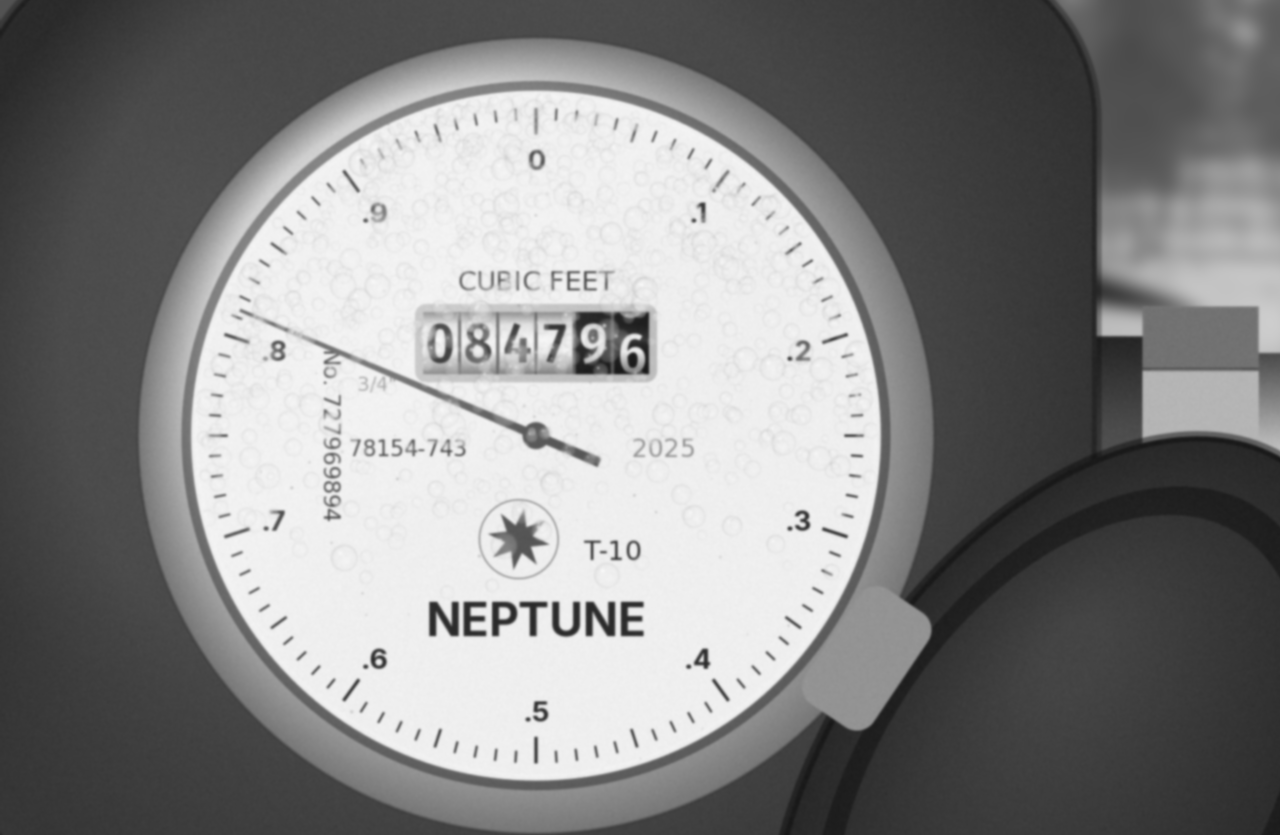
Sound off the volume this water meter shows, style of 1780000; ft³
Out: 84795.81; ft³
